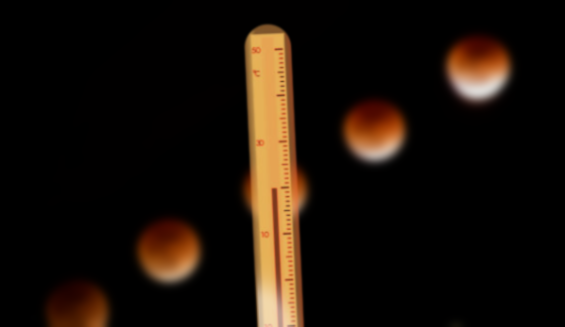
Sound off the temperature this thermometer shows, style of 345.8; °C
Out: 20; °C
